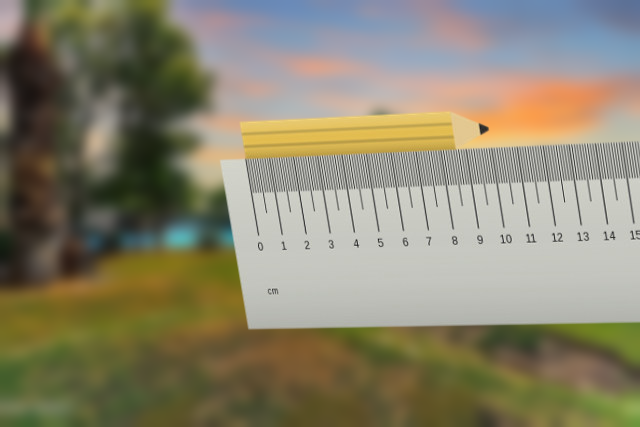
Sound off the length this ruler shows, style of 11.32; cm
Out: 10; cm
